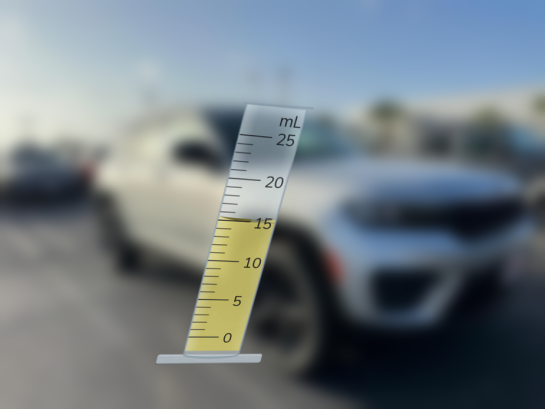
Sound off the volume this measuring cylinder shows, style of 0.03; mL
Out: 15; mL
